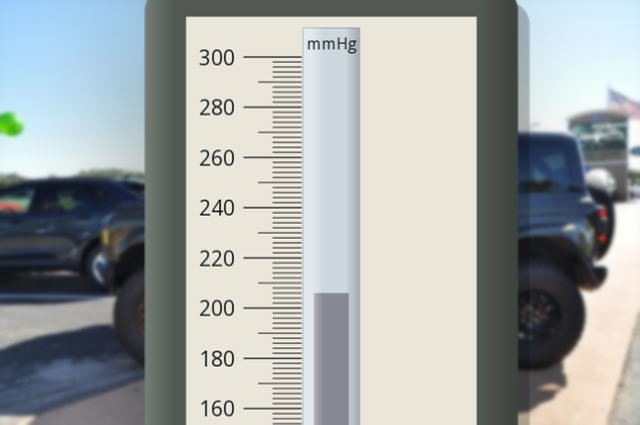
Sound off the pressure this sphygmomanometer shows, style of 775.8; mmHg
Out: 206; mmHg
